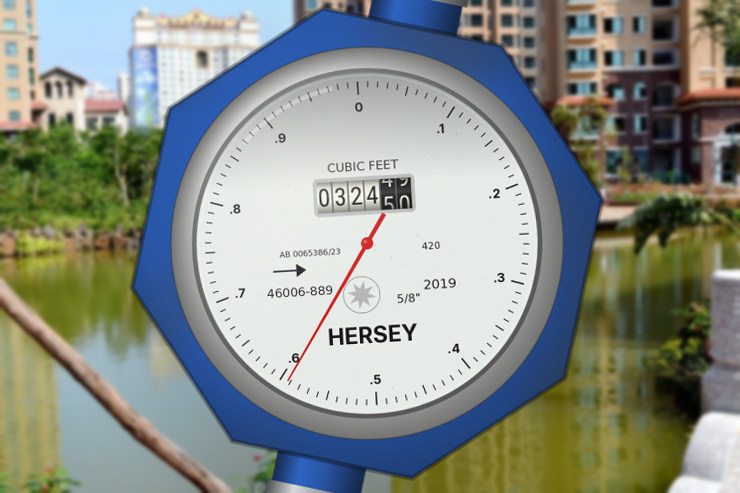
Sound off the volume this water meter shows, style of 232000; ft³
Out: 32449.59; ft³
